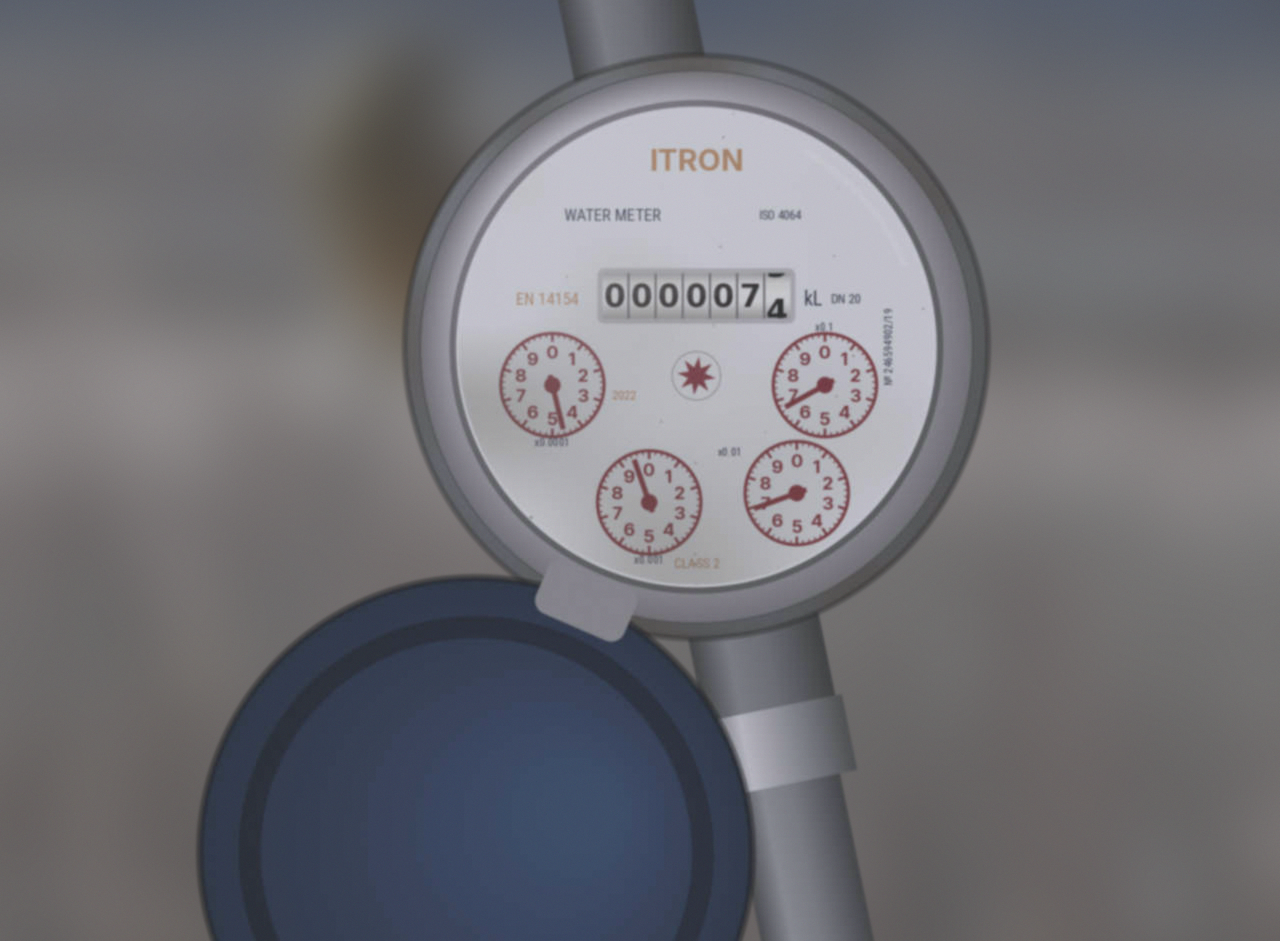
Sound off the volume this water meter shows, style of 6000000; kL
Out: 73.6694; kL
